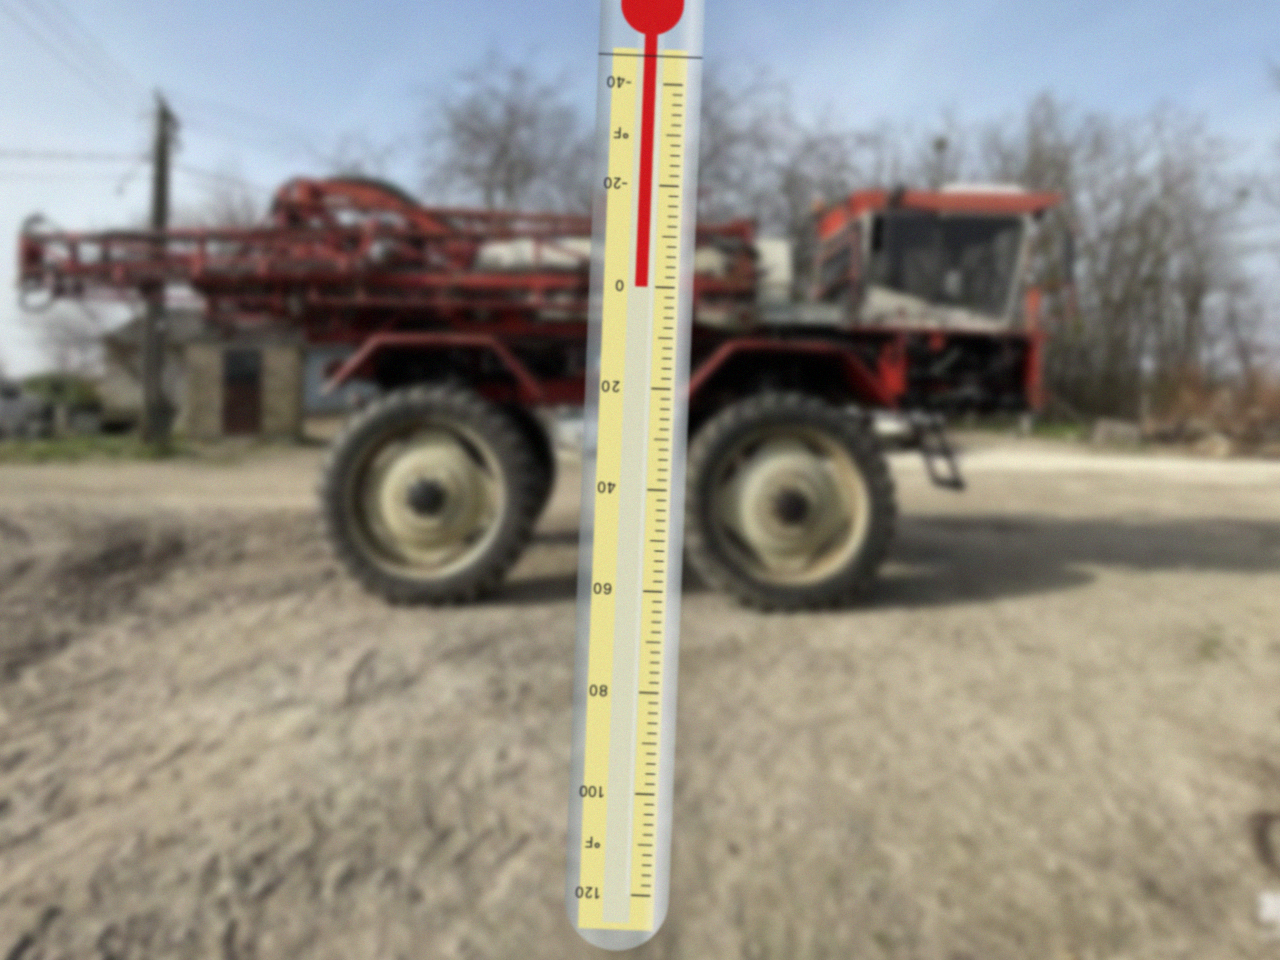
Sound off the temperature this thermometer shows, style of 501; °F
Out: 0; °F
